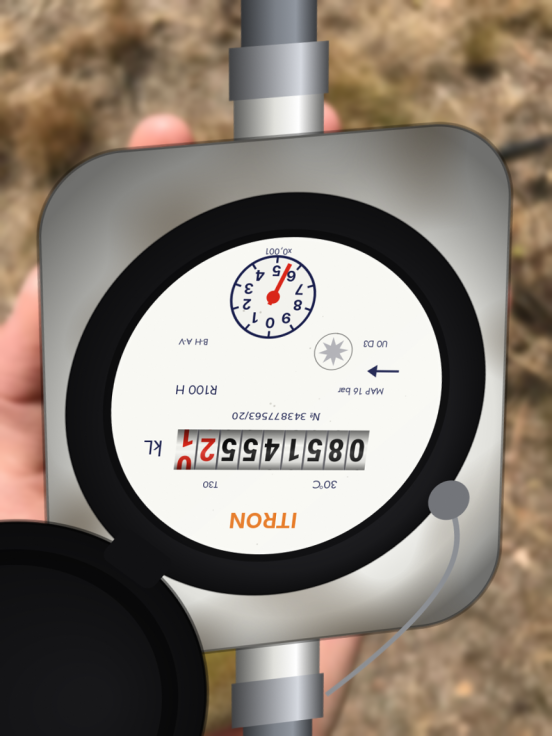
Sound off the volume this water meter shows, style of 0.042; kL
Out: 851455.205; kL
